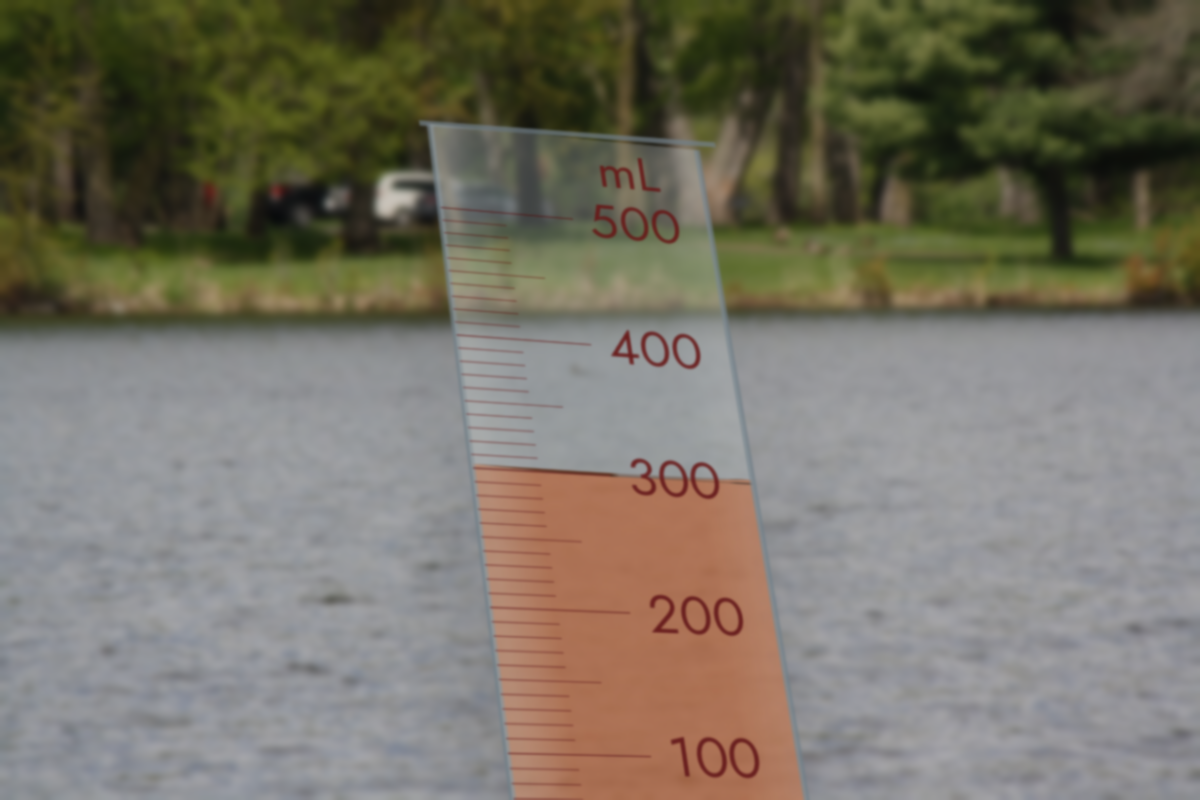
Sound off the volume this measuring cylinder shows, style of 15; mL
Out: 300; mL
